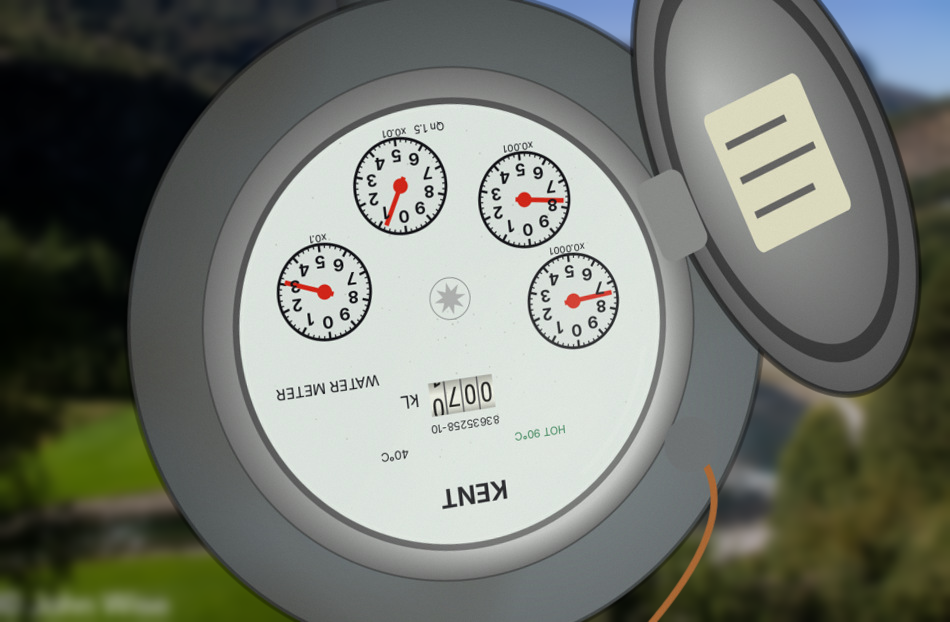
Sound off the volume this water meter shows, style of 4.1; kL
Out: 70.3077; kL
